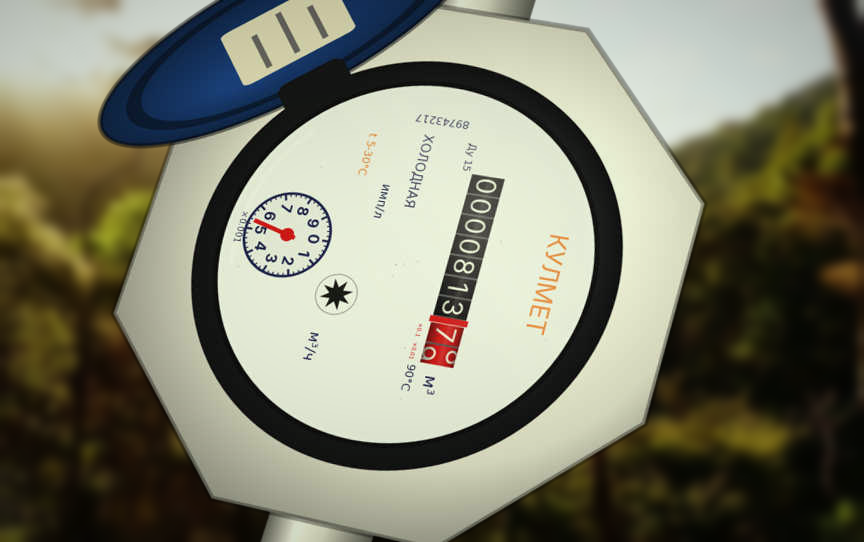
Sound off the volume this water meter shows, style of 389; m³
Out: 813.785; m³
